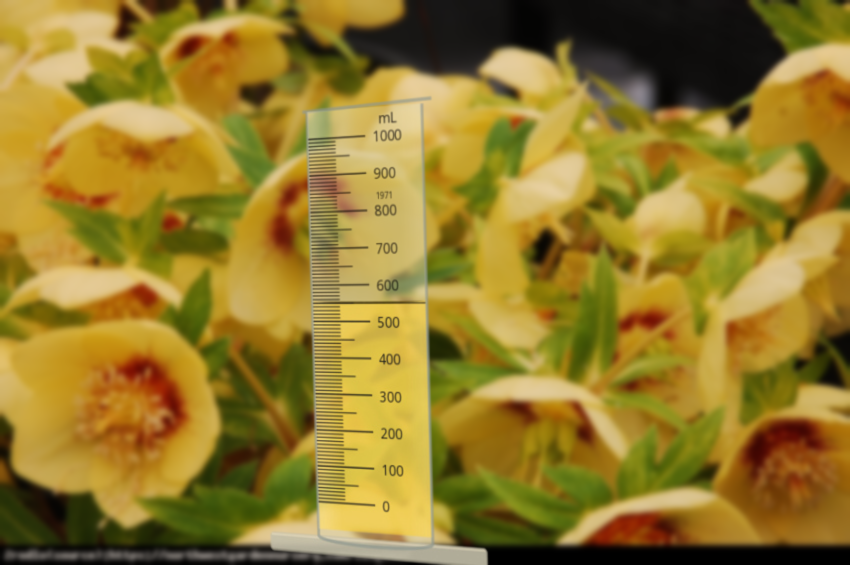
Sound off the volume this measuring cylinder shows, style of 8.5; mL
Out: 550; mL
